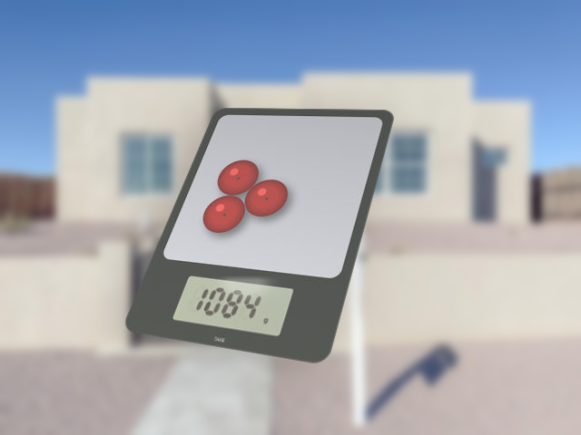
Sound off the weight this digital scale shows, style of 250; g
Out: 1084; g
